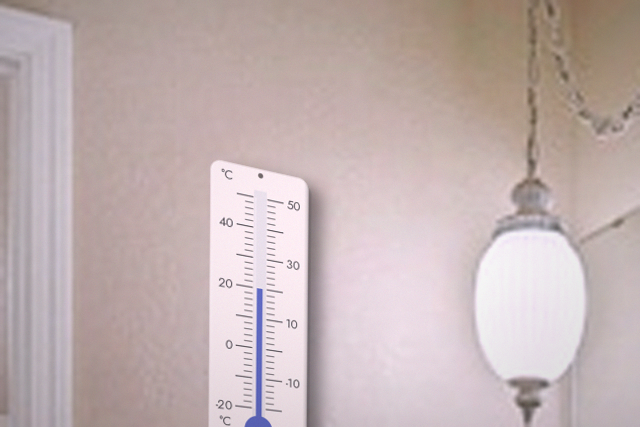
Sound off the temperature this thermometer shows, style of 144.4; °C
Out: 20; °C
